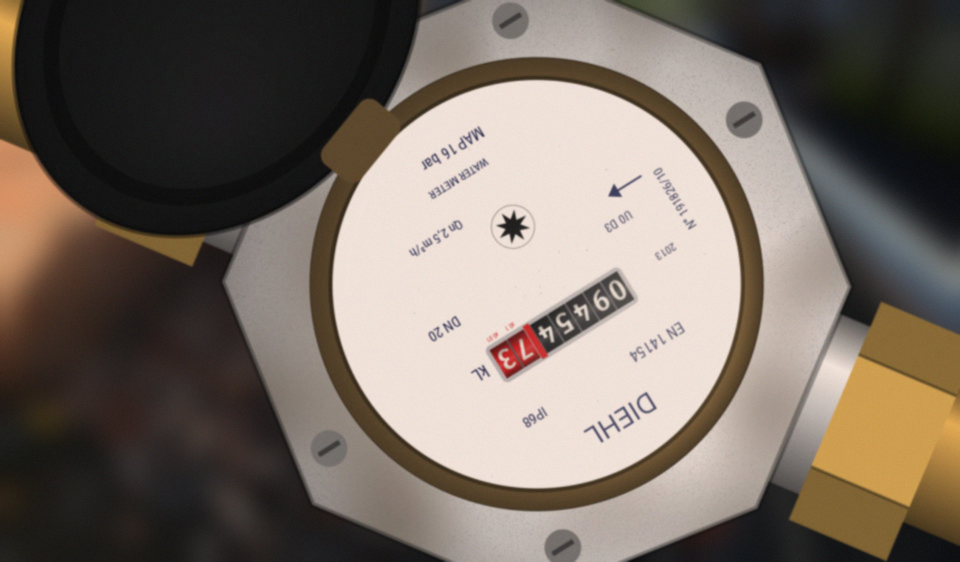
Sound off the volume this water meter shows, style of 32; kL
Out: 9454.73; kL
